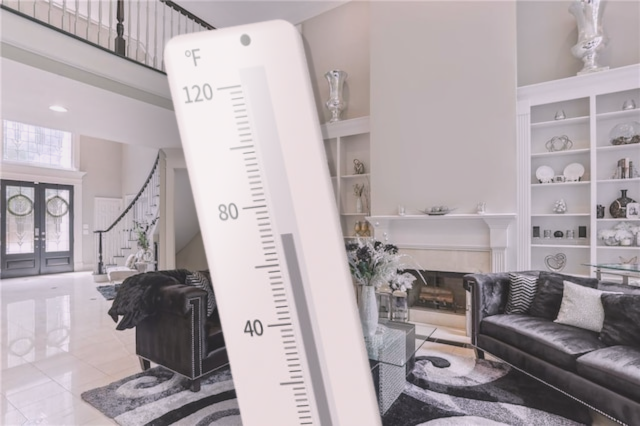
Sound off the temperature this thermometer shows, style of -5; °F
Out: 70; °F
